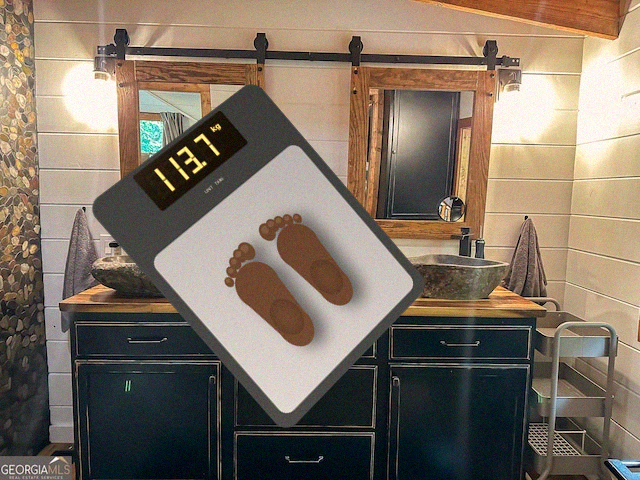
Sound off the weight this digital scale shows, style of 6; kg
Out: 113.7; kg
